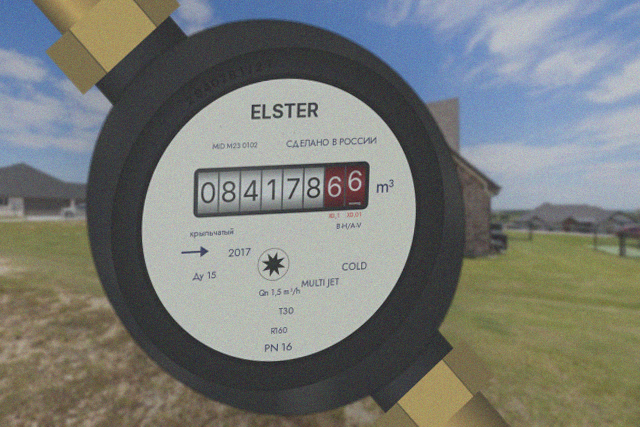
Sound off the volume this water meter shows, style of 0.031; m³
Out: 84178.66; m³
